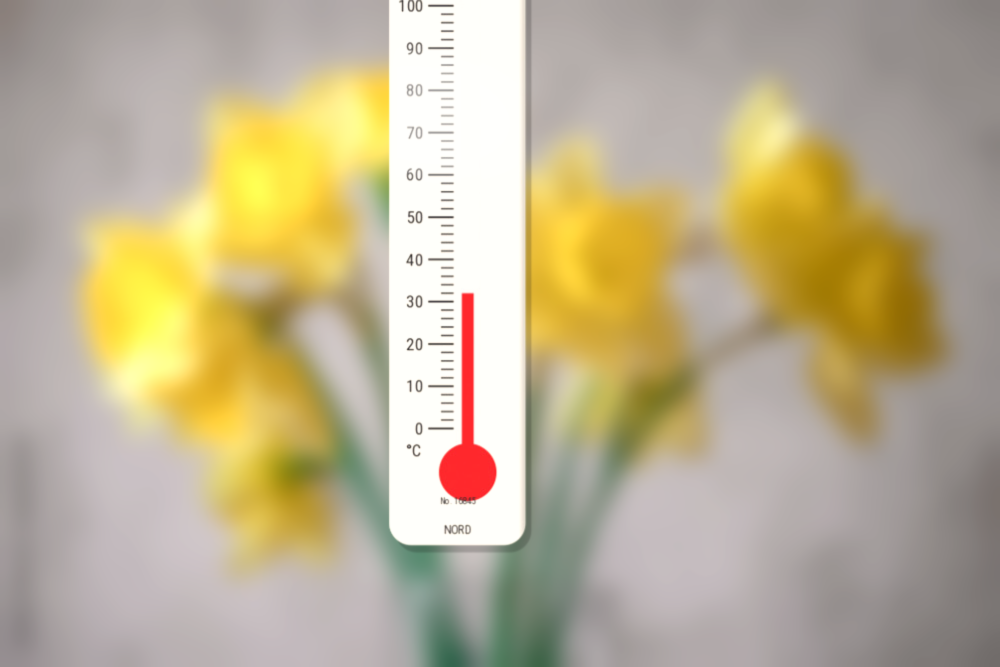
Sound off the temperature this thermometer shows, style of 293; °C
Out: 32; °C
